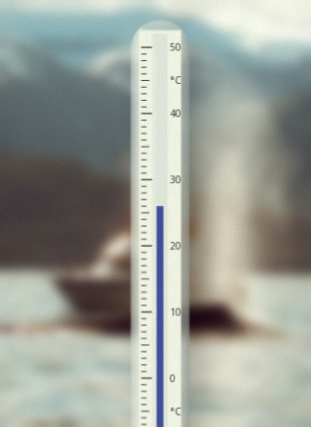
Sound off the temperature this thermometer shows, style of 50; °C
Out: 26; °C
